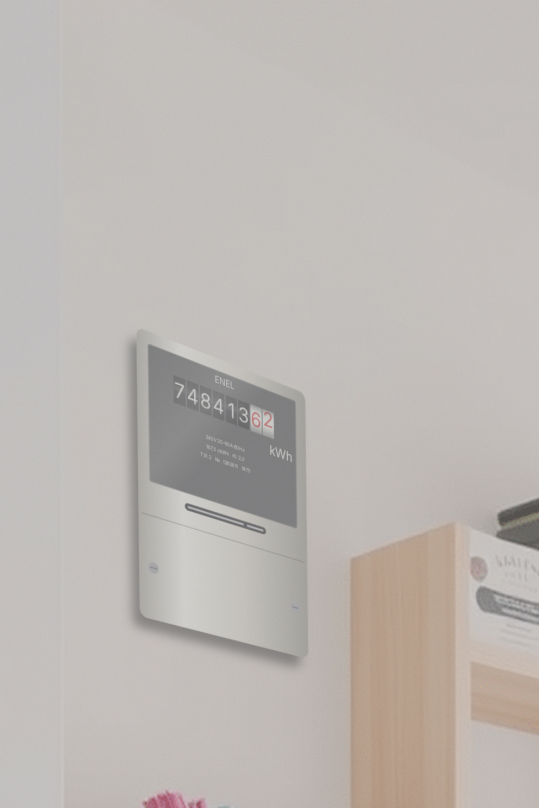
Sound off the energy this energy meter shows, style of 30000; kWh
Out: 748413.62; kWh
